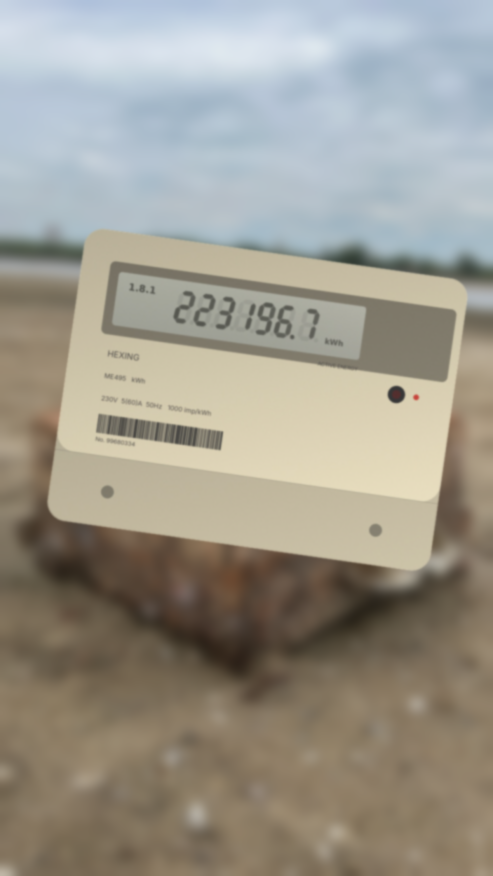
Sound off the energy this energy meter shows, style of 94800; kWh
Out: 223196.7; kWh
